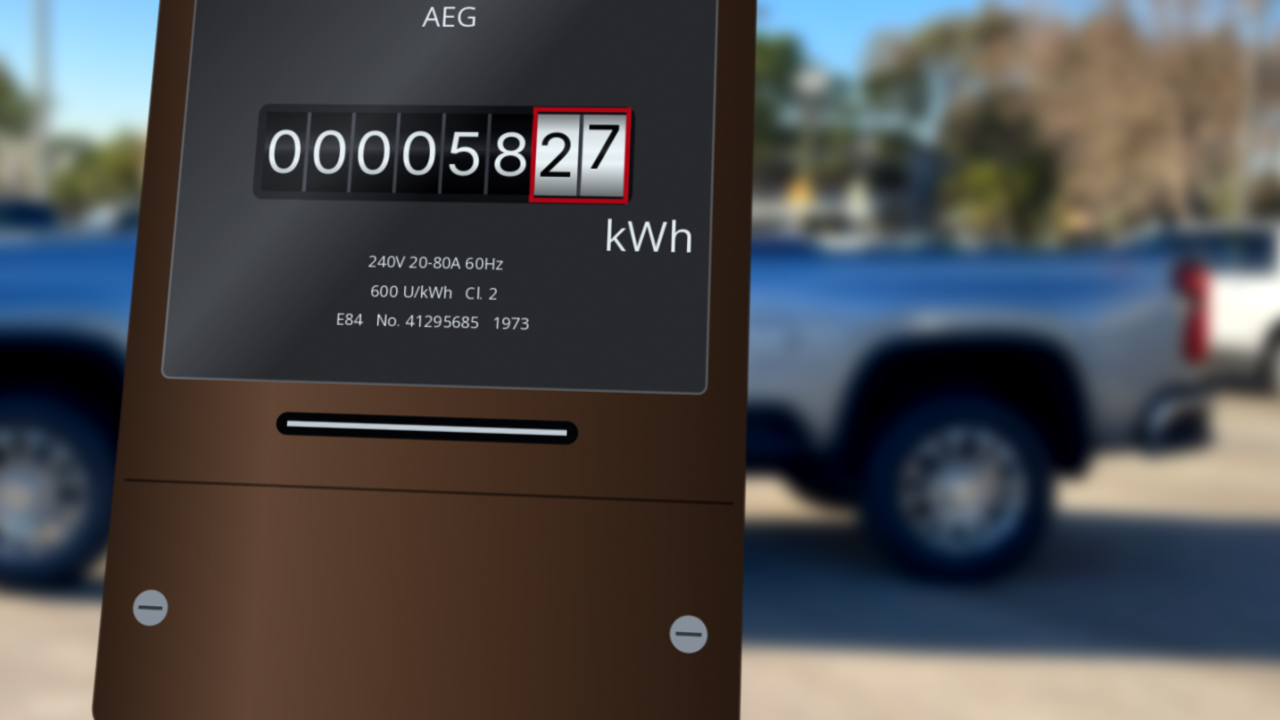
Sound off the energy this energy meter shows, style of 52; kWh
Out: 58.27; kWh
